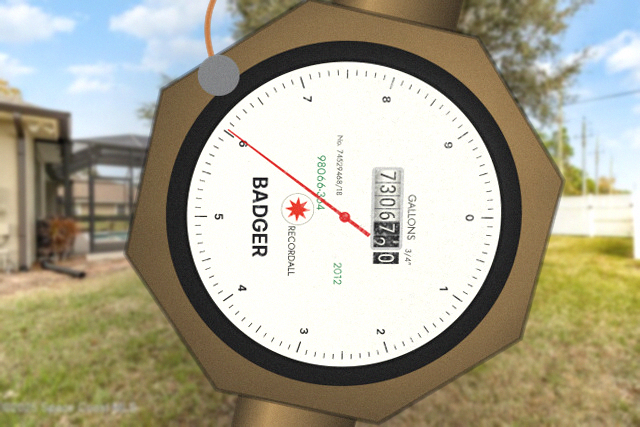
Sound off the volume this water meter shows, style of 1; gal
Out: 7306716.0; gal
